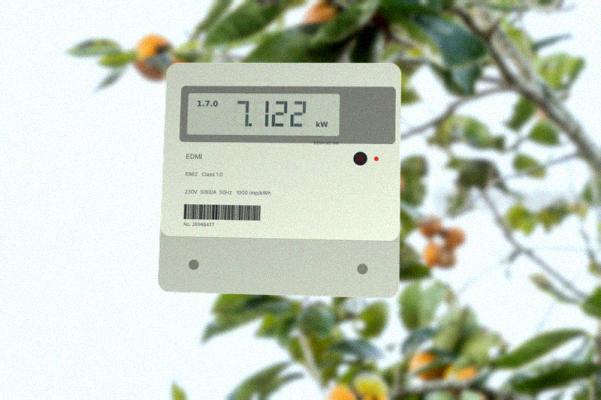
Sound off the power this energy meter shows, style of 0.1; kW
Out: 7.122; kW
